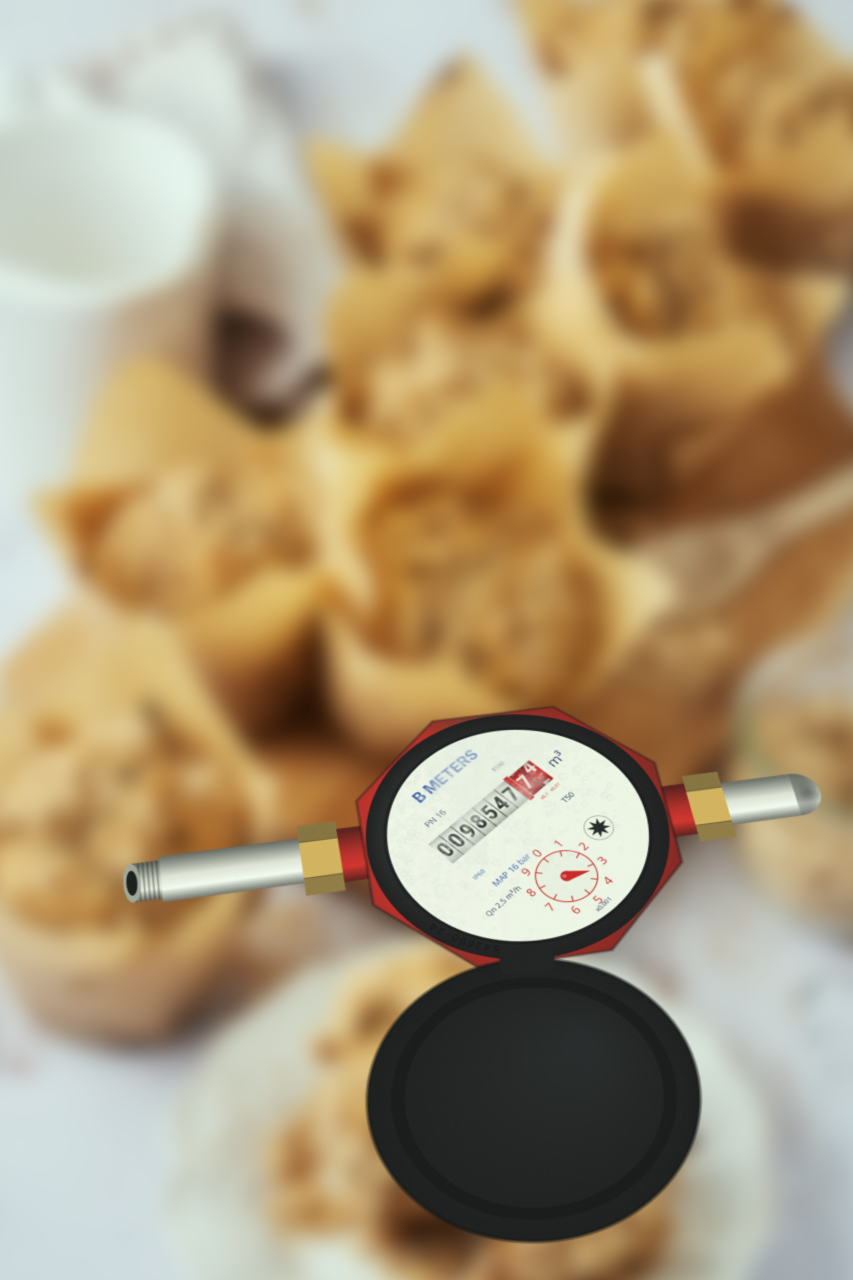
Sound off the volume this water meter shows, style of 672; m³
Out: 98547.743; m³
